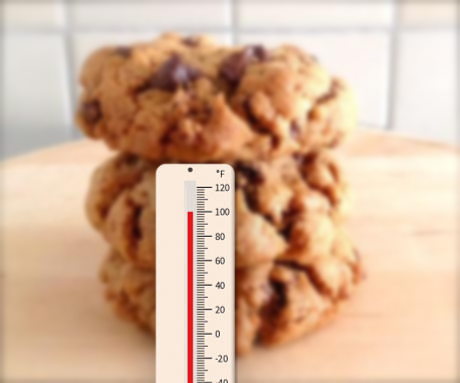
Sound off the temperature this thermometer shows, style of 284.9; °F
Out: 100; °F
